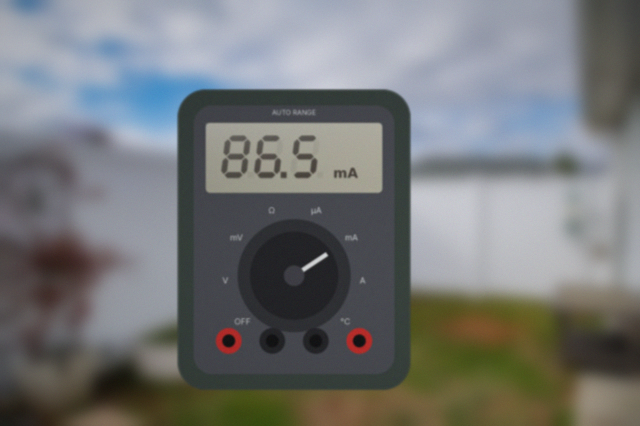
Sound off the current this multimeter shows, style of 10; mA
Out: 86.5; mA
